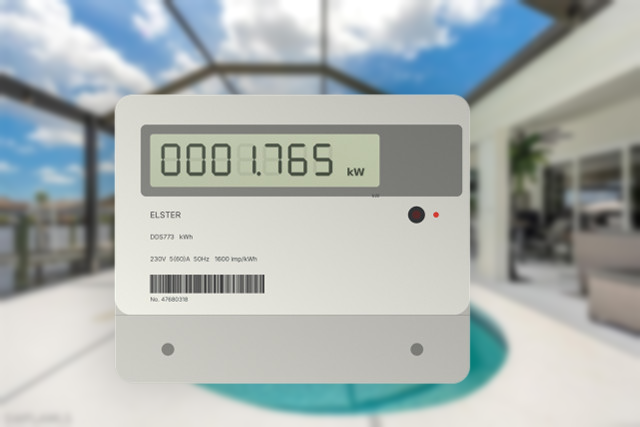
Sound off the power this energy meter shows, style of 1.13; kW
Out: 1.765; kW
